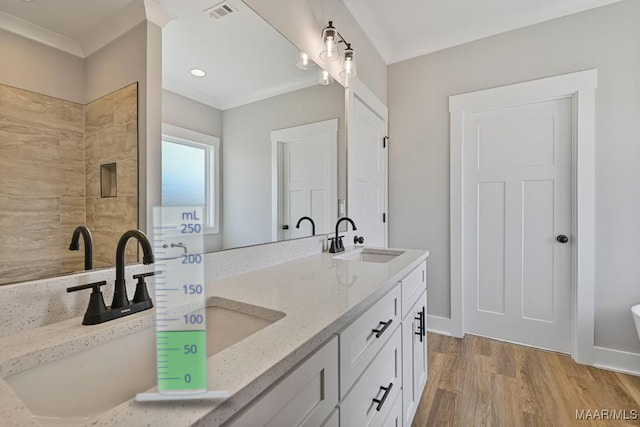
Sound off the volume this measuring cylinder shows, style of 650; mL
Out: 80; mL
